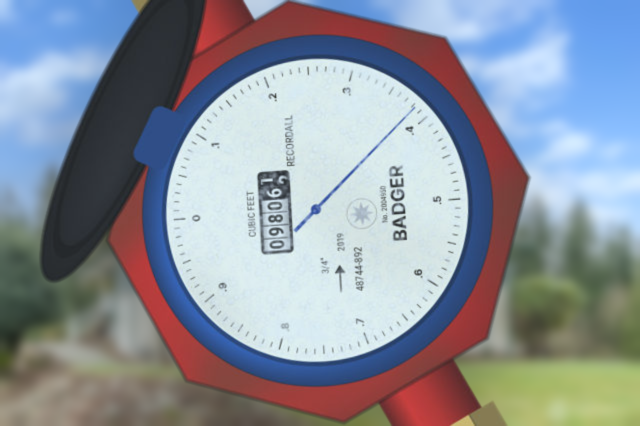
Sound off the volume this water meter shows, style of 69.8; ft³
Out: 98061.38; ft³
